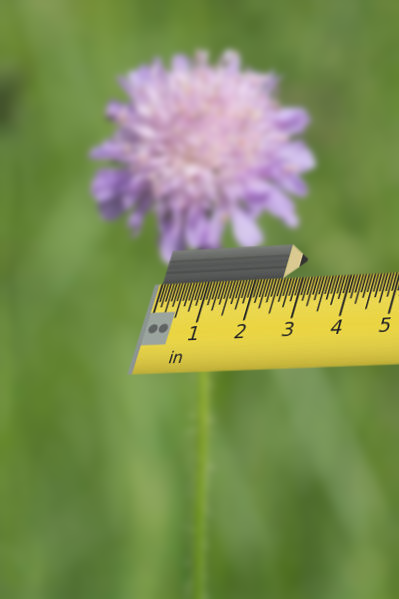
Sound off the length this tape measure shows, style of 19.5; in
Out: 3; in
